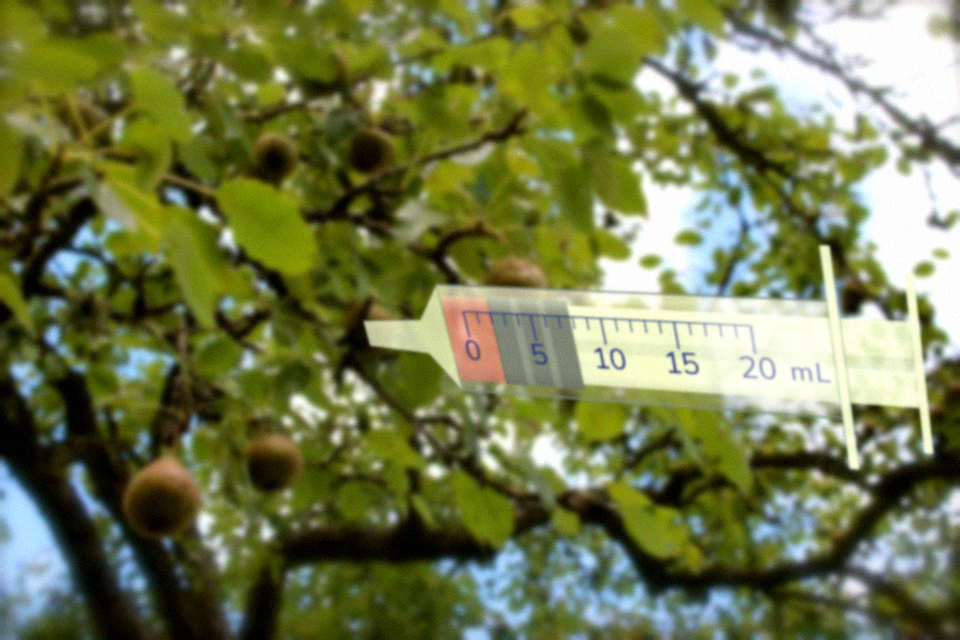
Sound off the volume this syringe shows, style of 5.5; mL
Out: 2; mL
